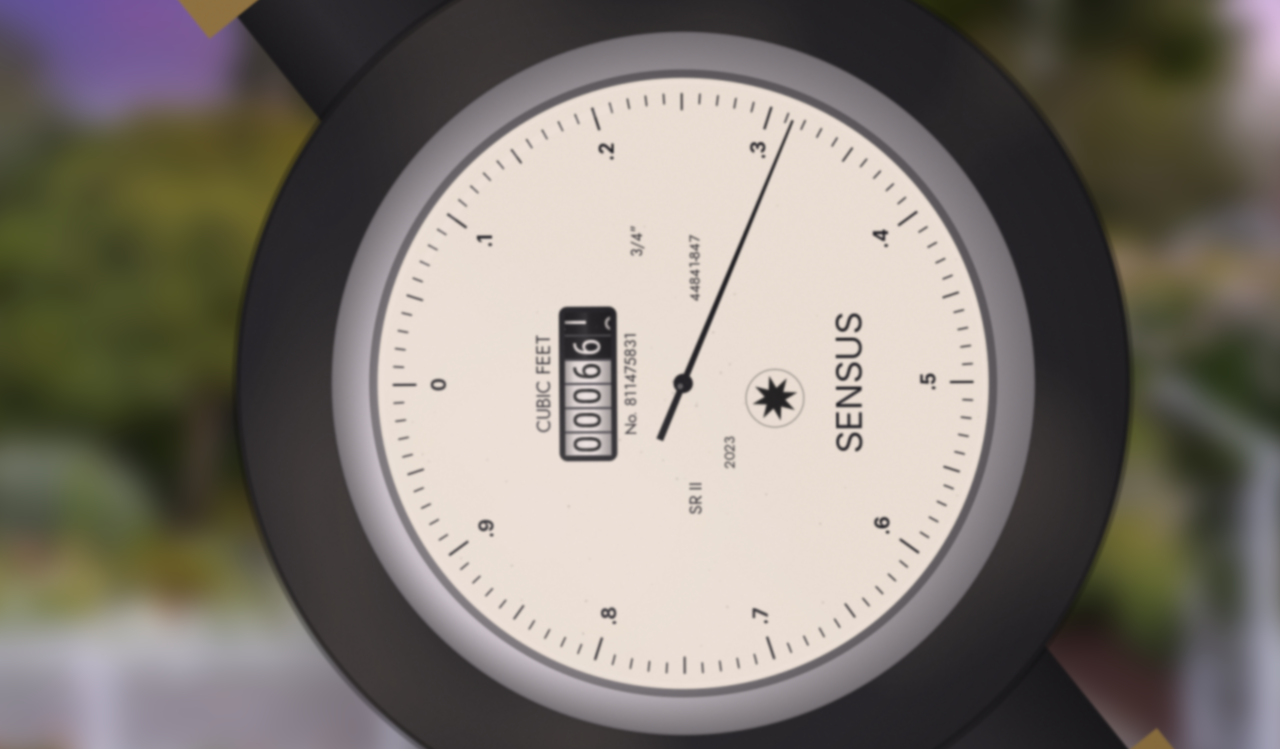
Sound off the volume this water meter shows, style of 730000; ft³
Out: 661.31; ft³
